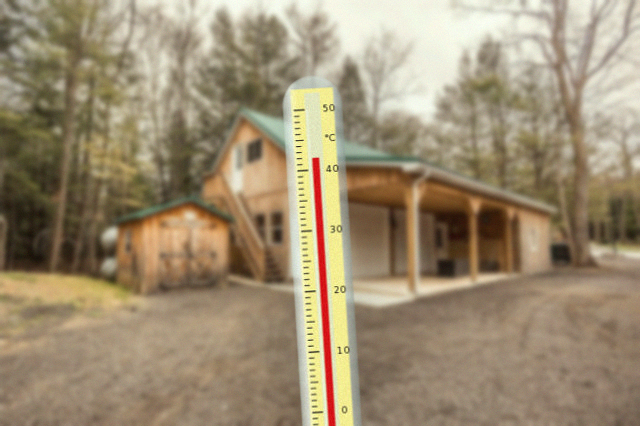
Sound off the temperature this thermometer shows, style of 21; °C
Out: 42; °C
